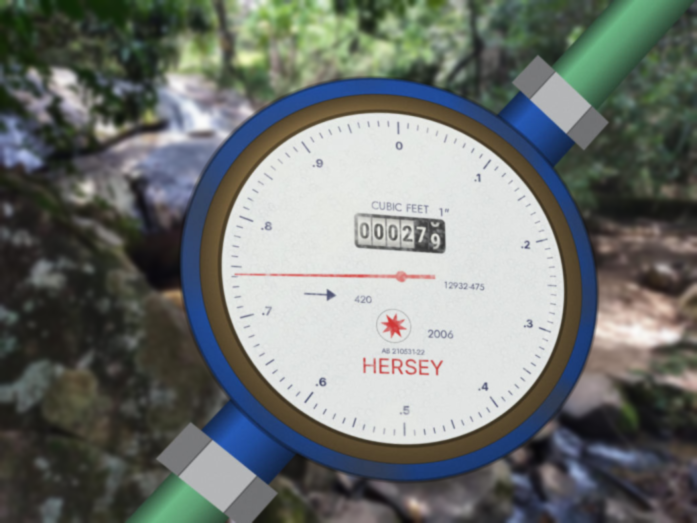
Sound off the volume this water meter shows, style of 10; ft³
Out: 278.74; ft³
